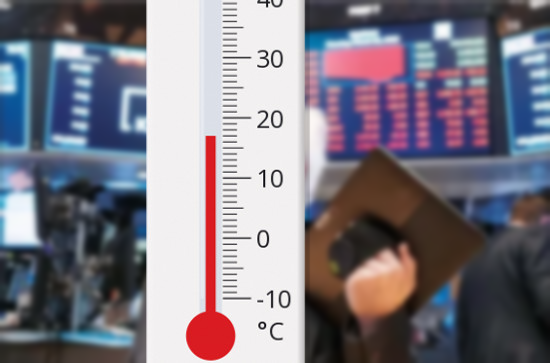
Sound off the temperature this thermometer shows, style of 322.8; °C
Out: 17; °C
